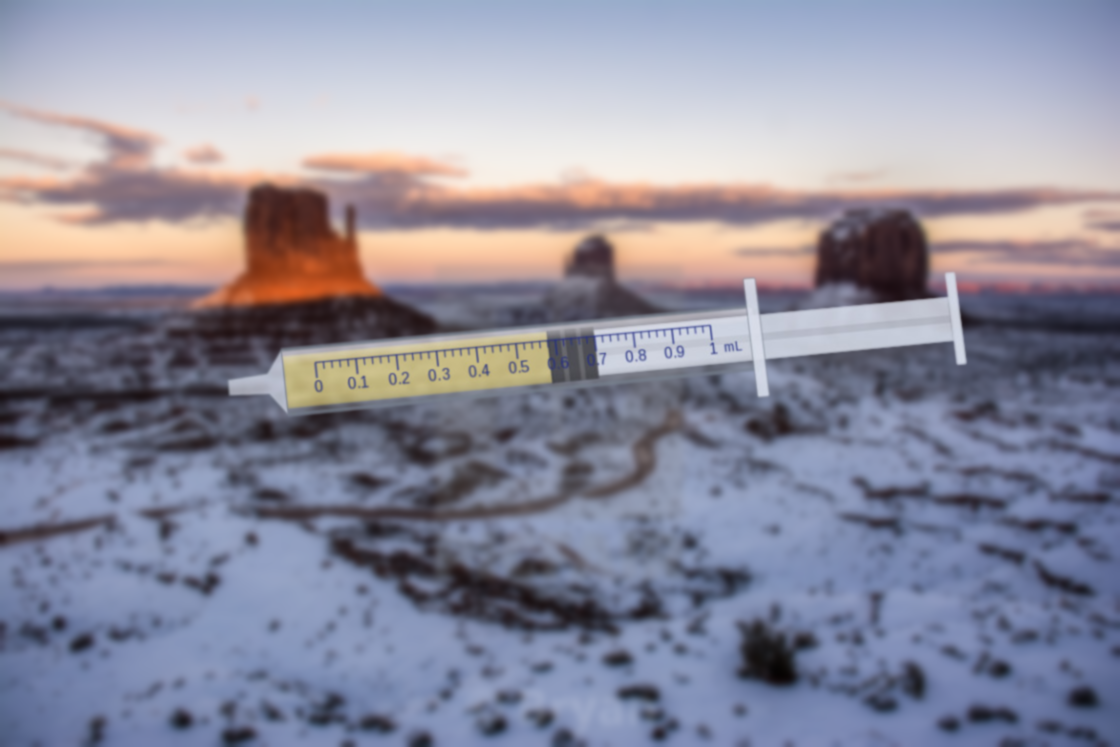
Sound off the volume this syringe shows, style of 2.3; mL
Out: 0.58; mL
